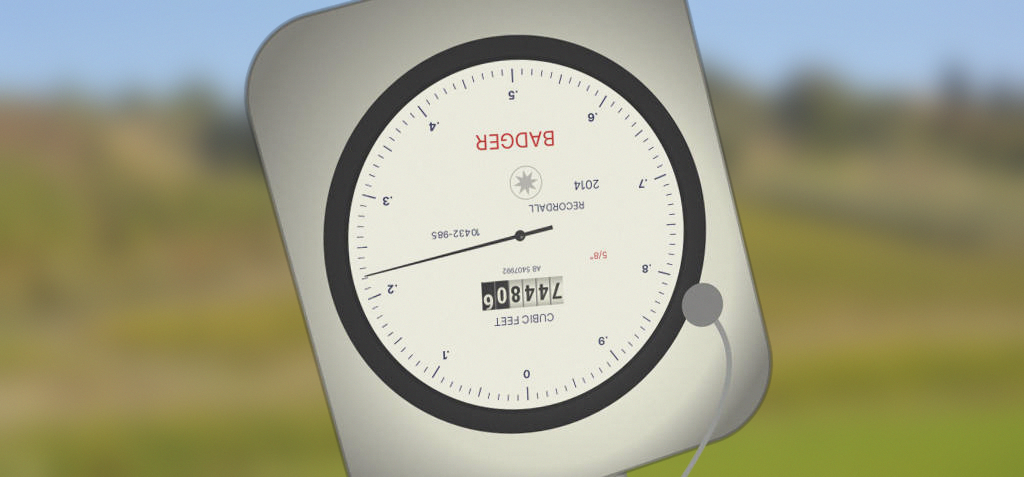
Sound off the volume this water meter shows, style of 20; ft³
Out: 744806.22; ft³
